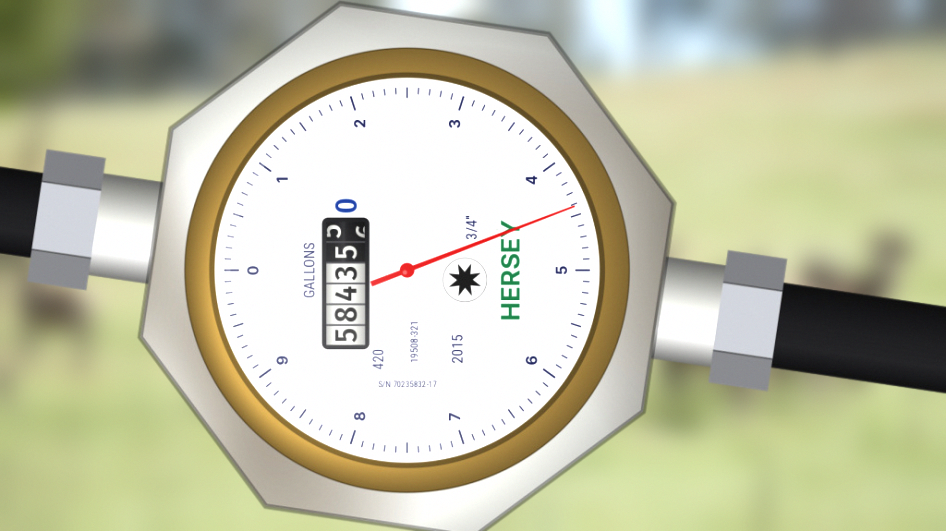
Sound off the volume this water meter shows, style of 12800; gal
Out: 5843554.4; gal
